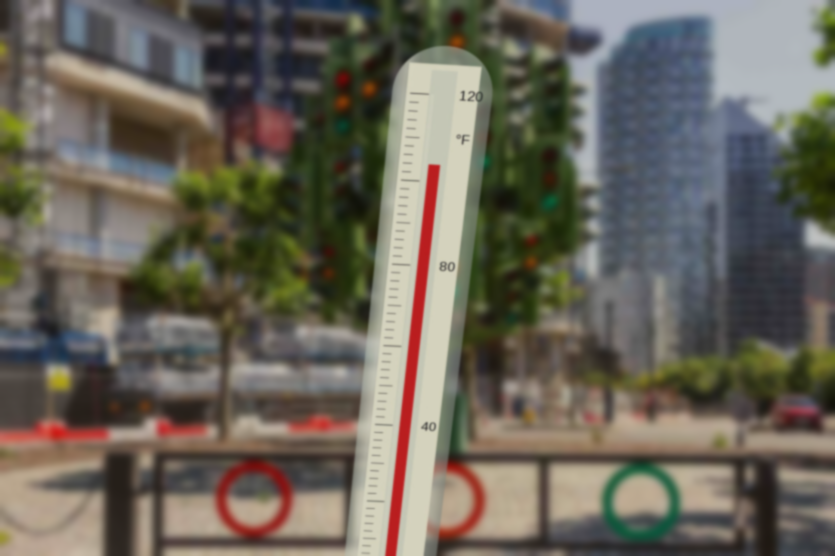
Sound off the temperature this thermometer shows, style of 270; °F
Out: 104; °F
